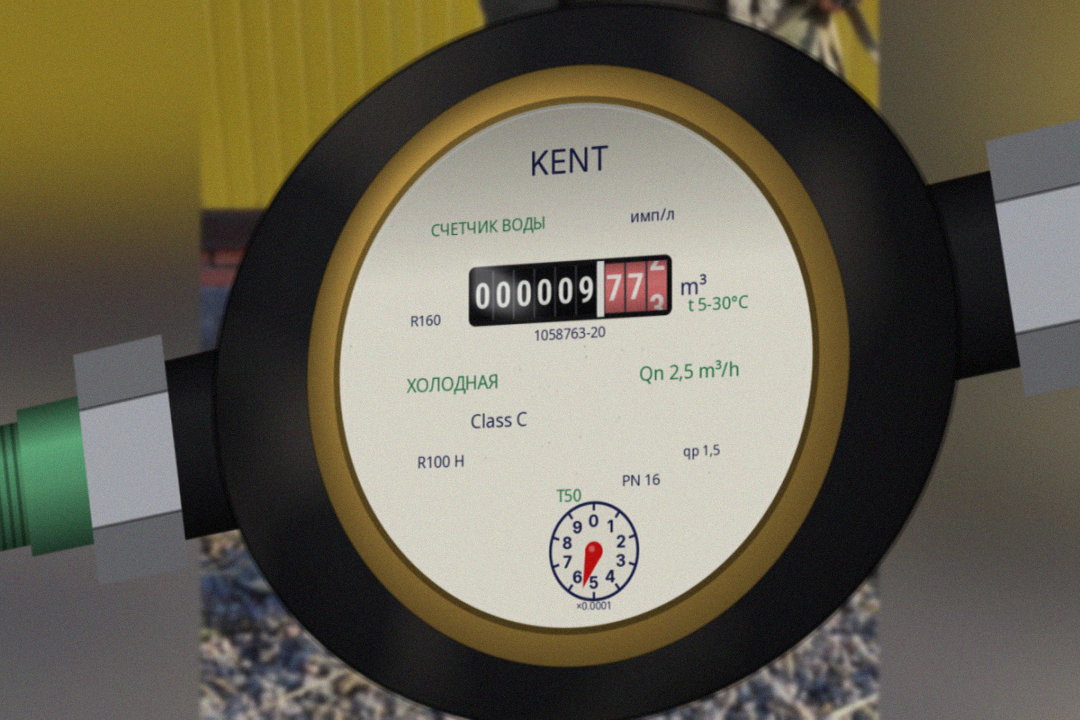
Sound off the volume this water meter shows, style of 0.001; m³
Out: 9.7725; m³
